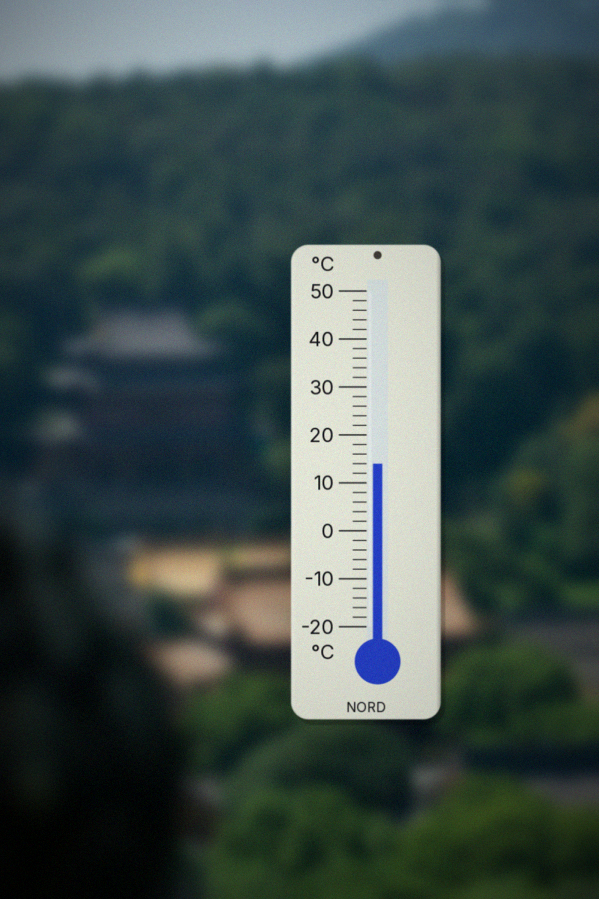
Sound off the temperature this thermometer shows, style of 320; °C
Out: 14; °C
